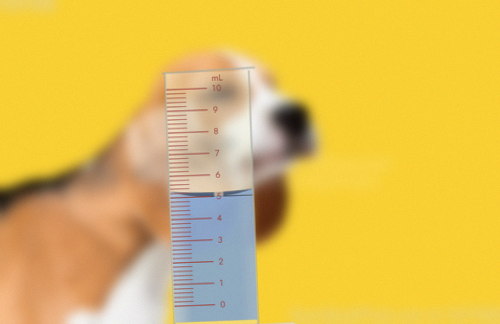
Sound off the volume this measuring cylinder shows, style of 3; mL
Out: 5; mL
